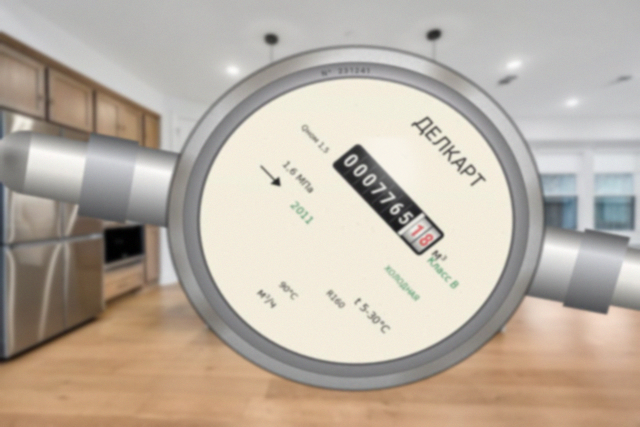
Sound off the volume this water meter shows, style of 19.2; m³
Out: 7765.18; m³
